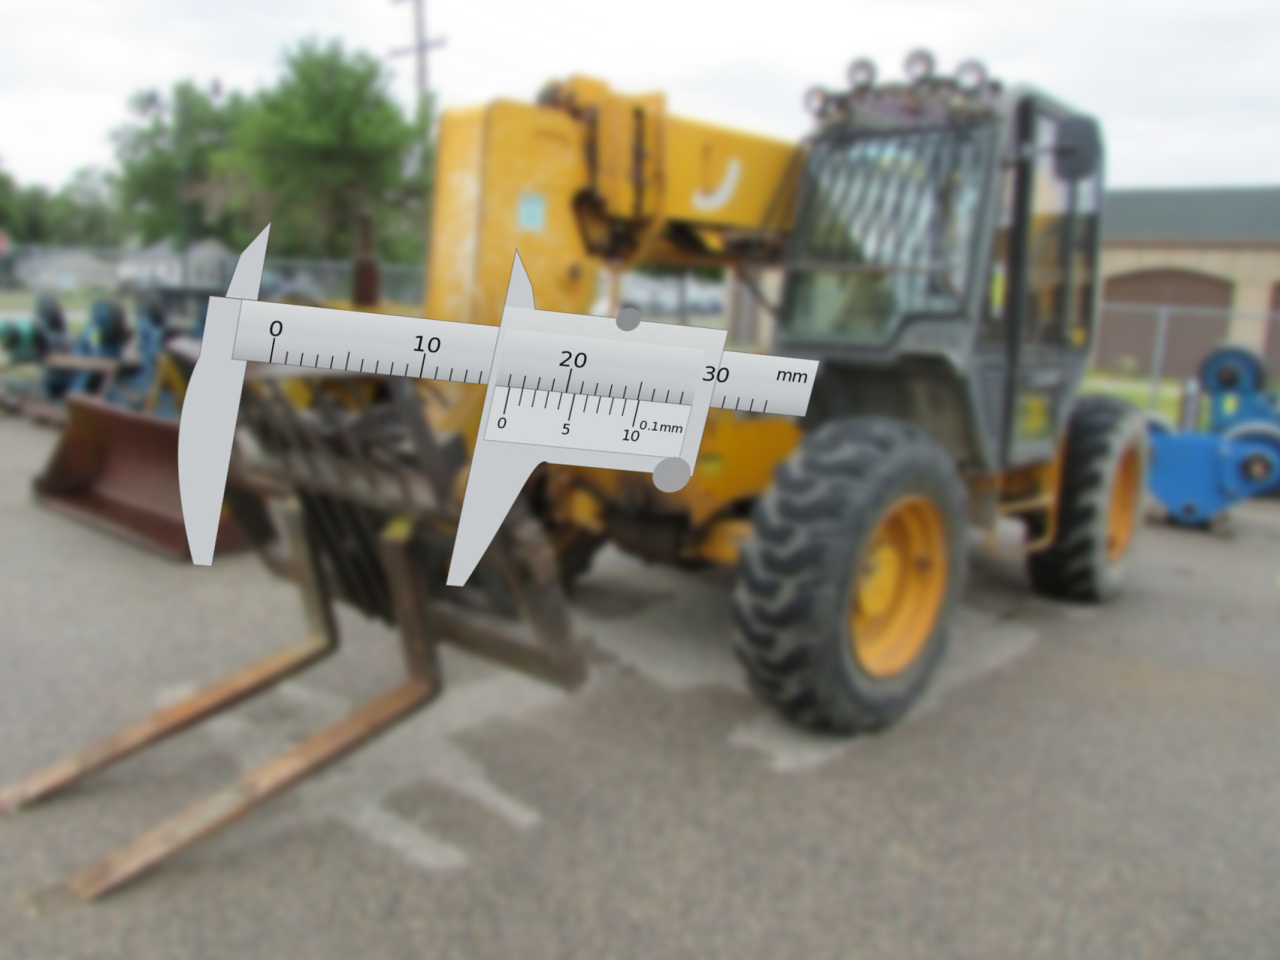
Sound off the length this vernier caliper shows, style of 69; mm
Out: 16.1; mm
